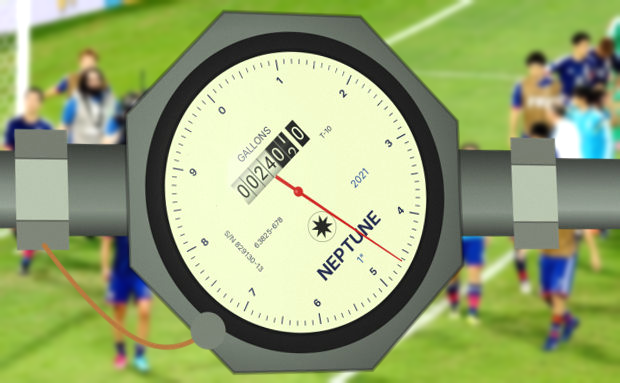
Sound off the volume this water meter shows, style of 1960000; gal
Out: 24014.6; gal
